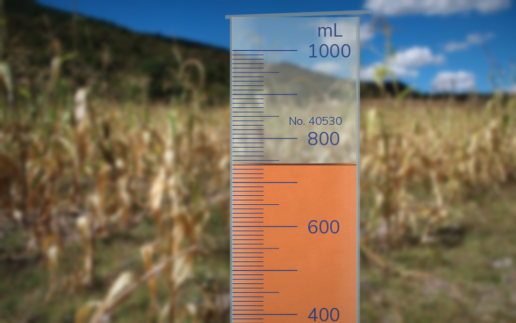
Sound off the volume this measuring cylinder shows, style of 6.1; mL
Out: 740; mL
